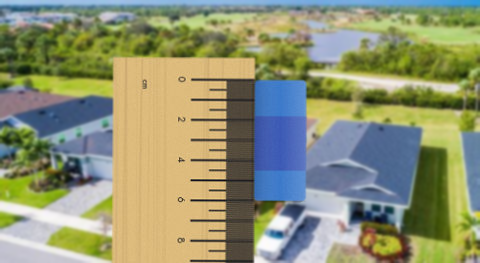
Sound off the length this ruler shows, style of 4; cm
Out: 6; cm
